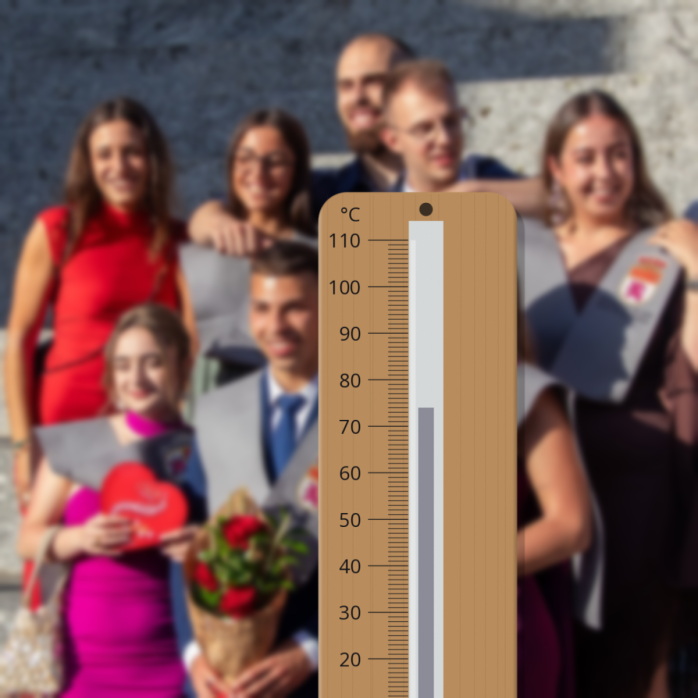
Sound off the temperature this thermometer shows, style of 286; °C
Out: 74; °C
